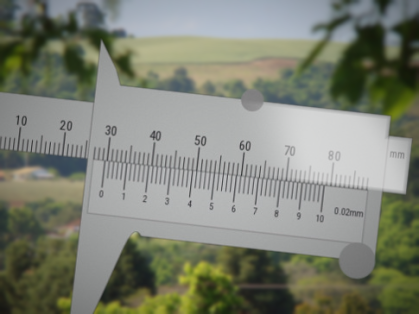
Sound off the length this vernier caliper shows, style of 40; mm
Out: 29.5; mm
